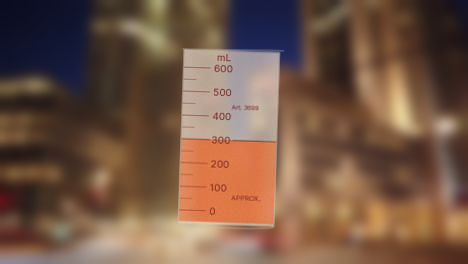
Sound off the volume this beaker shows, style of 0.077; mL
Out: 300; mL
